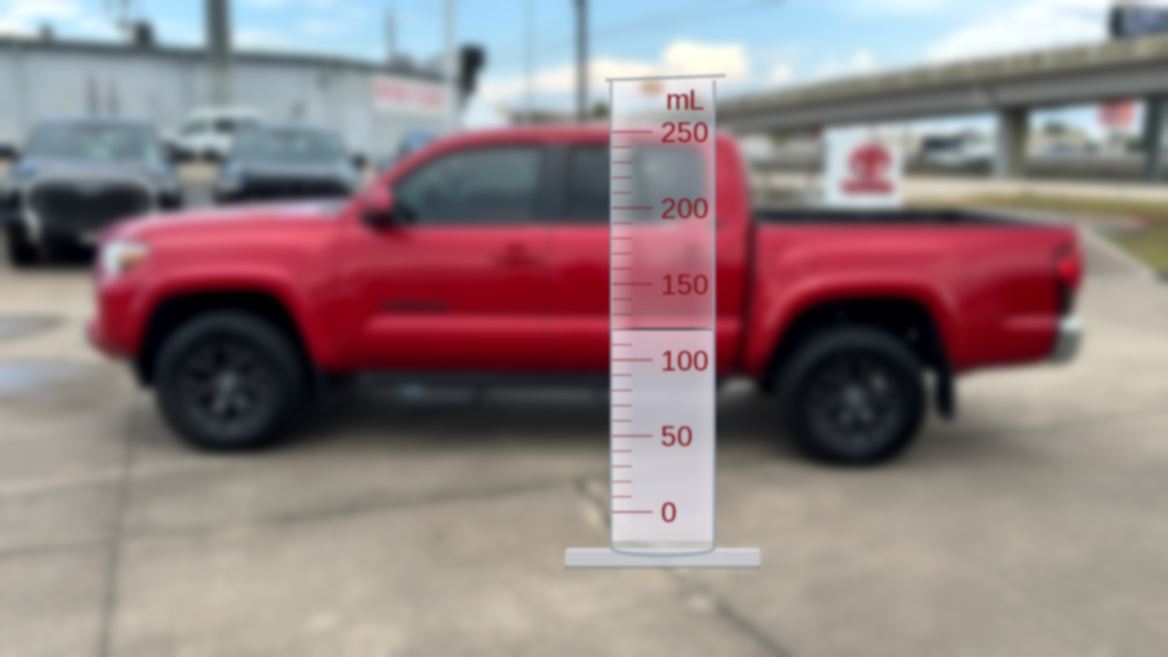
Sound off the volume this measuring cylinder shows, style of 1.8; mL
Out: 120; mL
